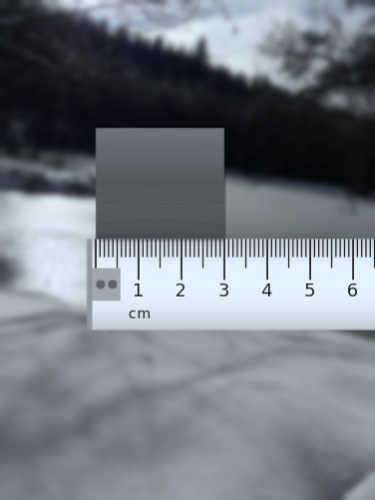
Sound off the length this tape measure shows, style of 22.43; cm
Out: 3; cm
